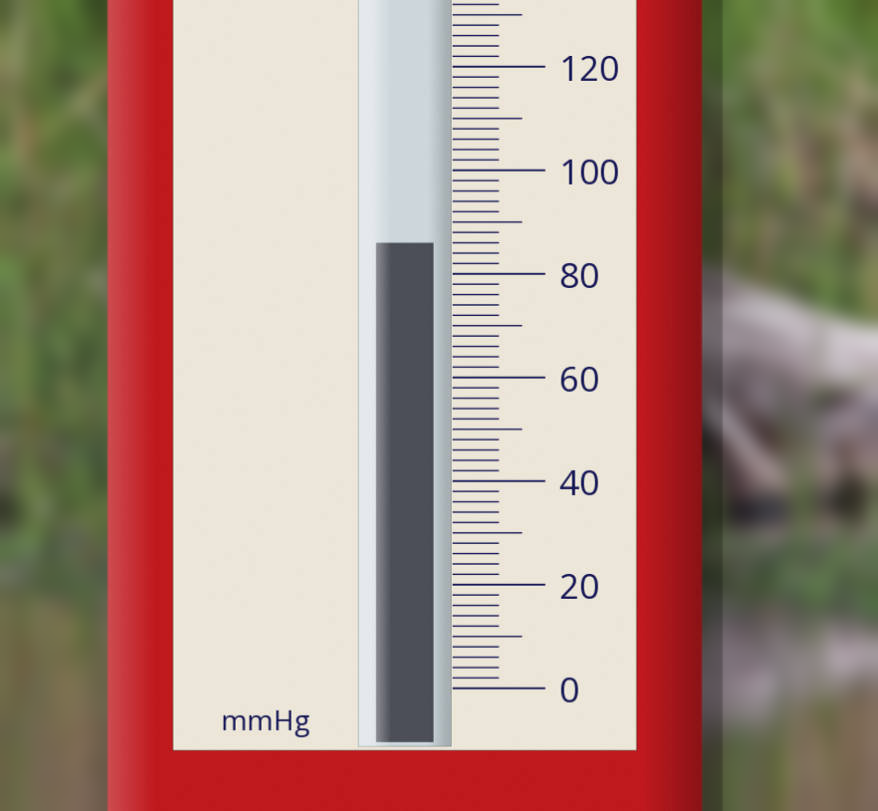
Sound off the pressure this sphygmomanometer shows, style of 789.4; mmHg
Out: 86; mmHg
